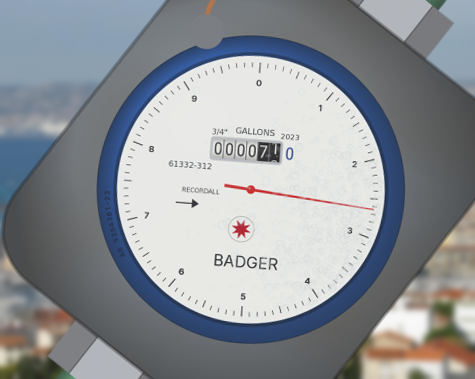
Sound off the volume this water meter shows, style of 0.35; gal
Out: 712.6; gal
